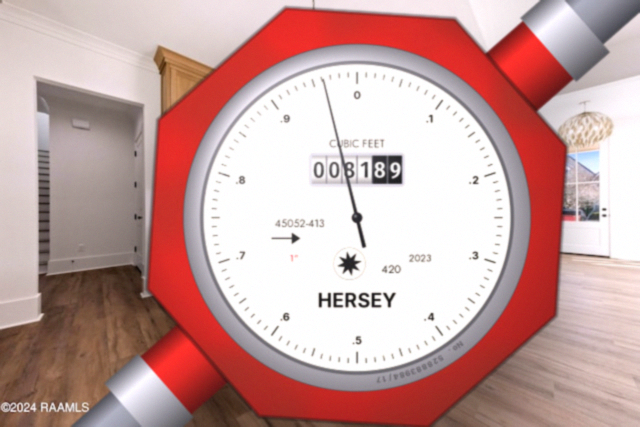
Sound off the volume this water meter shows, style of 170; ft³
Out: 8188.96; ft³
